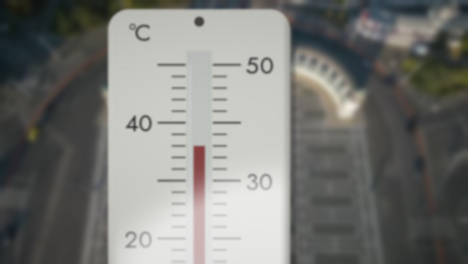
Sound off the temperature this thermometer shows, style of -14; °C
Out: 36; °C
